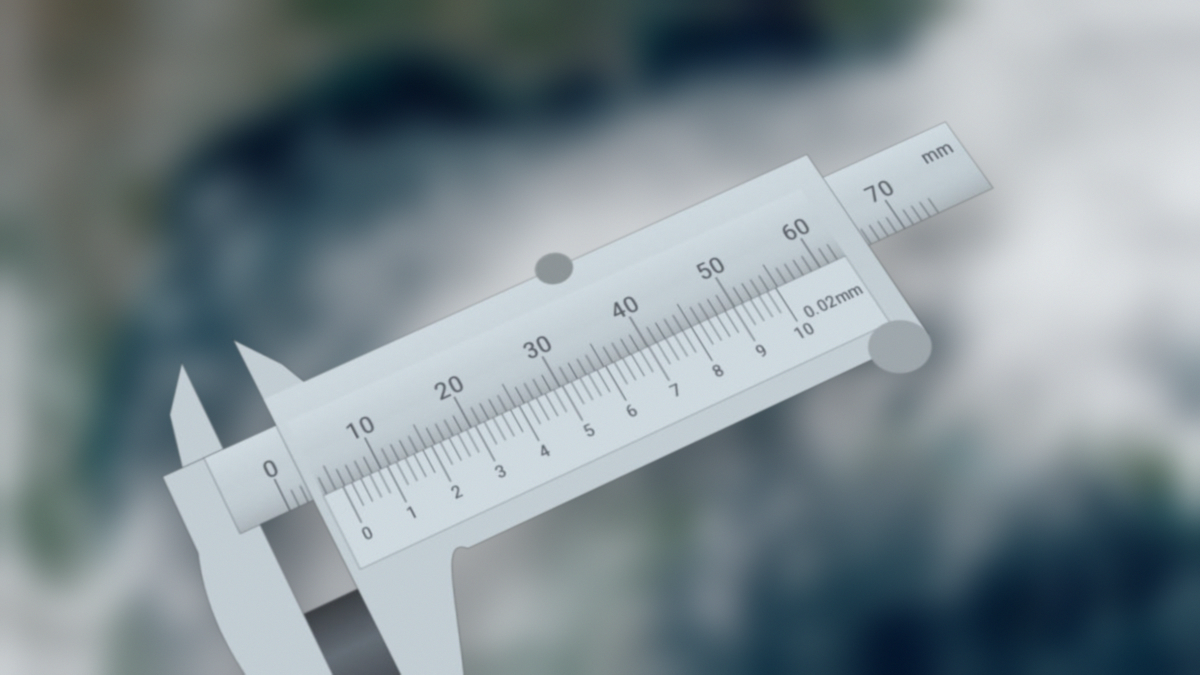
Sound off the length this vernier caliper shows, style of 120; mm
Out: 5.8; mm
